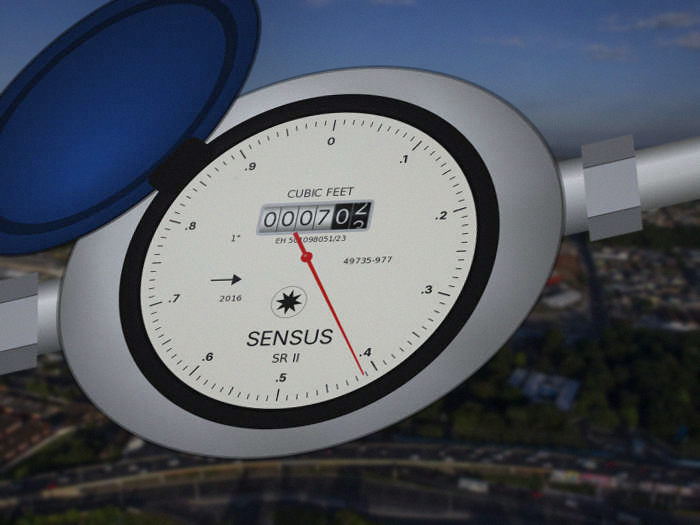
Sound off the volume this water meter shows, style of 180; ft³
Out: 702.41; ft³
